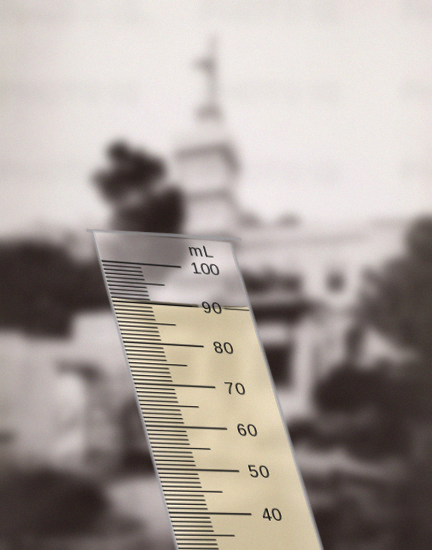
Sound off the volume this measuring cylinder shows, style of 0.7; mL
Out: 90; mL
